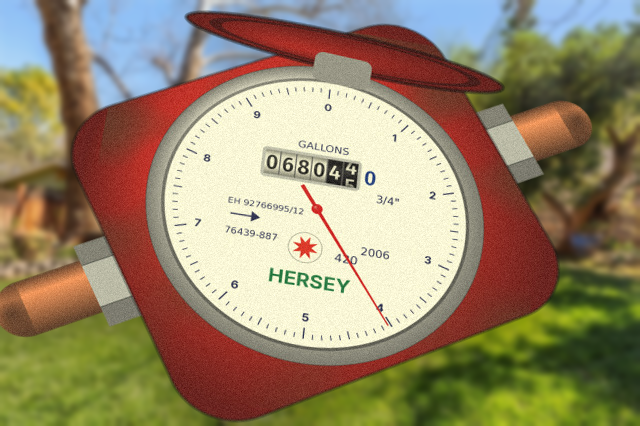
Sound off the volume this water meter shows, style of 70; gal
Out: 680444.0; gal
